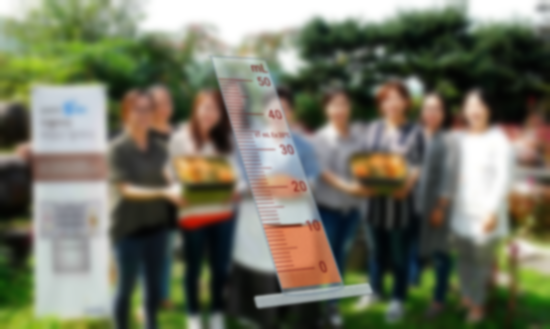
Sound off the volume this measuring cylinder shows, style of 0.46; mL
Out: 10; mL
